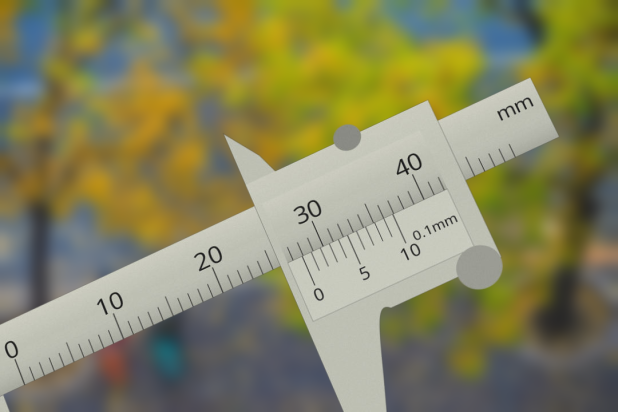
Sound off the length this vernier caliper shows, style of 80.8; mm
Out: 27.9; mm
